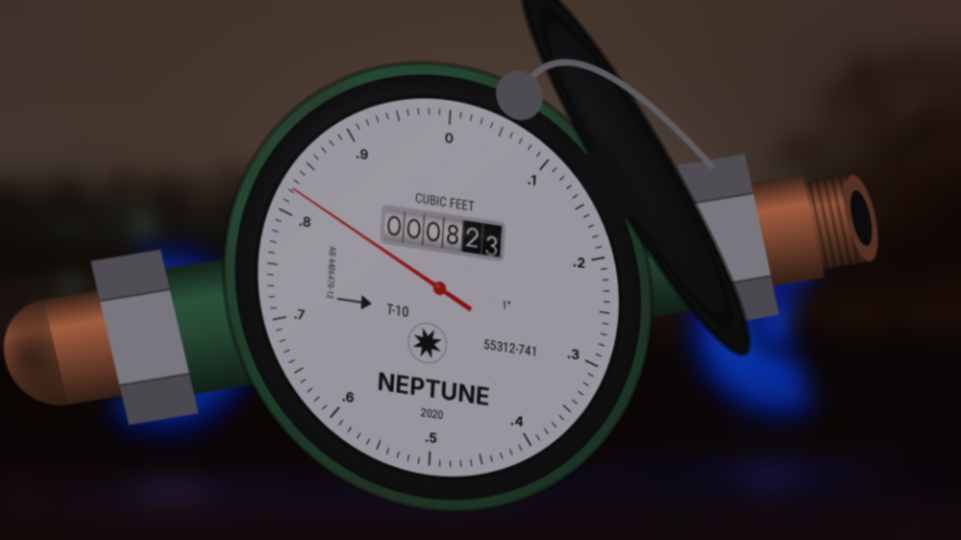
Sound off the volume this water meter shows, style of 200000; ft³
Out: 822.82; ft³
